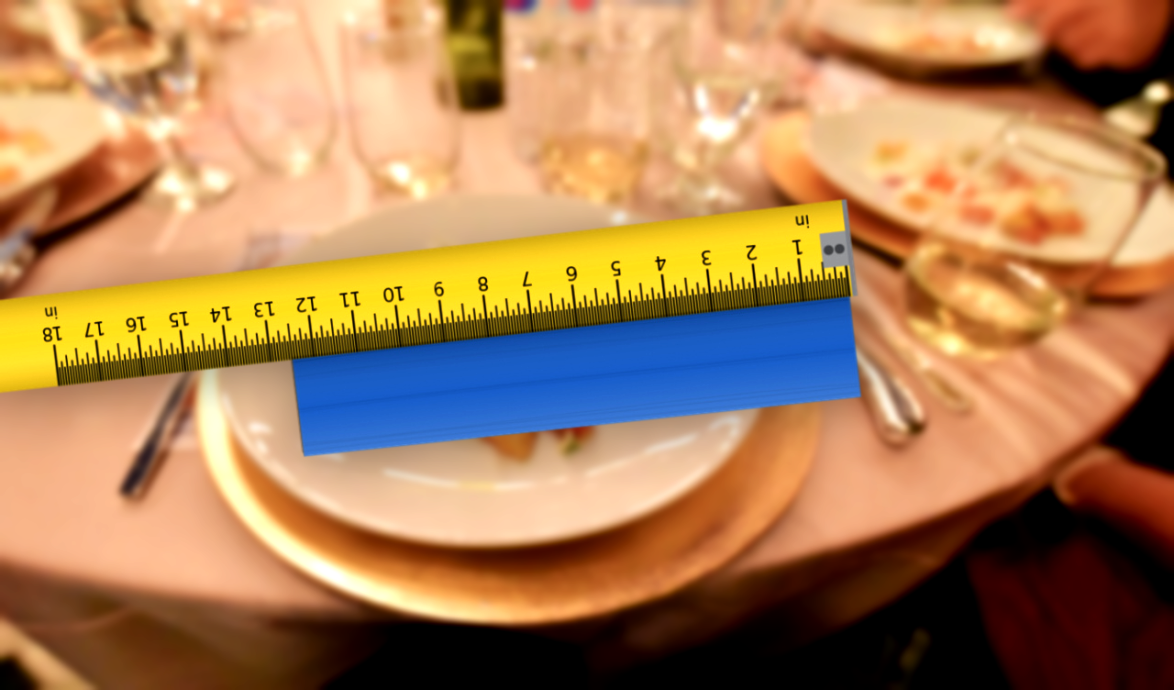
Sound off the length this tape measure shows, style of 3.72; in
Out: 12.5; in
